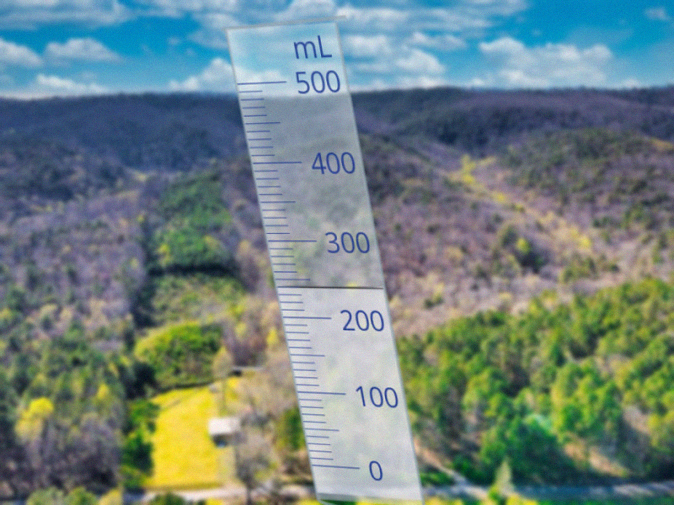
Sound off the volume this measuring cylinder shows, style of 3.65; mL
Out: 240; mL
